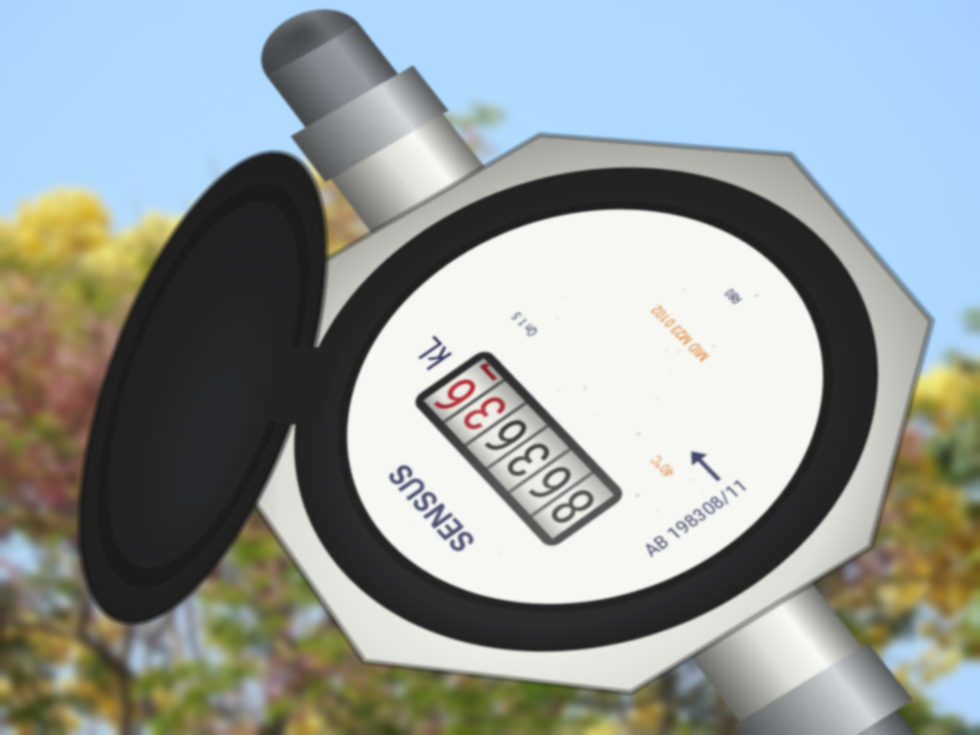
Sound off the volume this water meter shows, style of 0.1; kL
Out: 8636.36; kL
